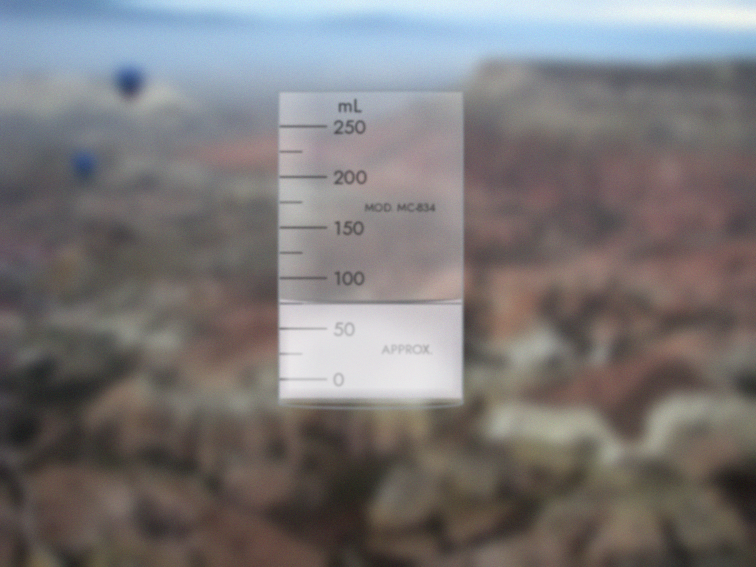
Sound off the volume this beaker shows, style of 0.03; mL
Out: 75; mL
